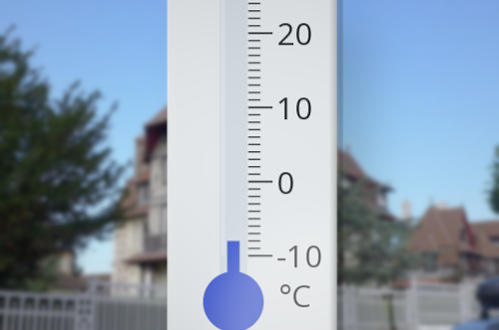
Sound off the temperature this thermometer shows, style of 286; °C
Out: -8; °C
